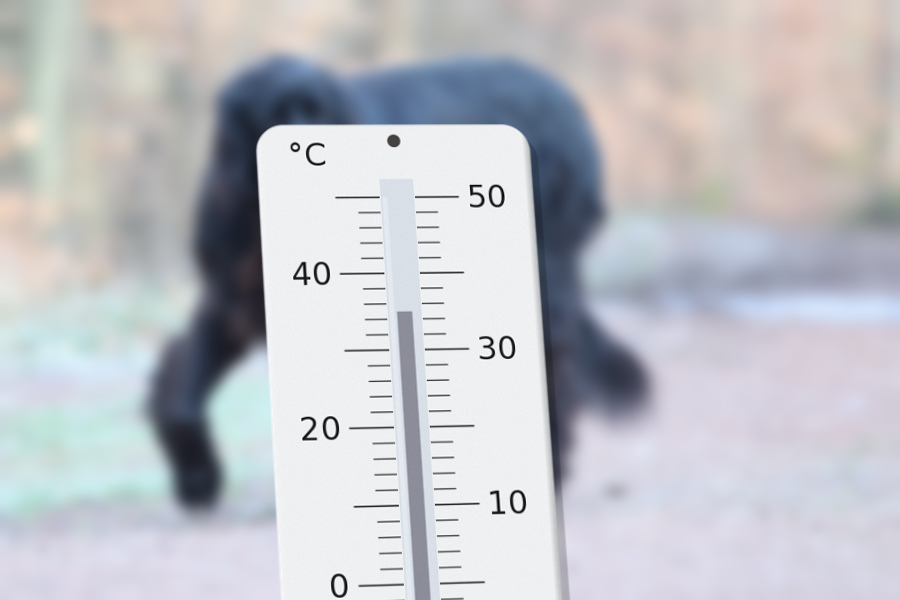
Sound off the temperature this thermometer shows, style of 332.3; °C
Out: 35; °C
